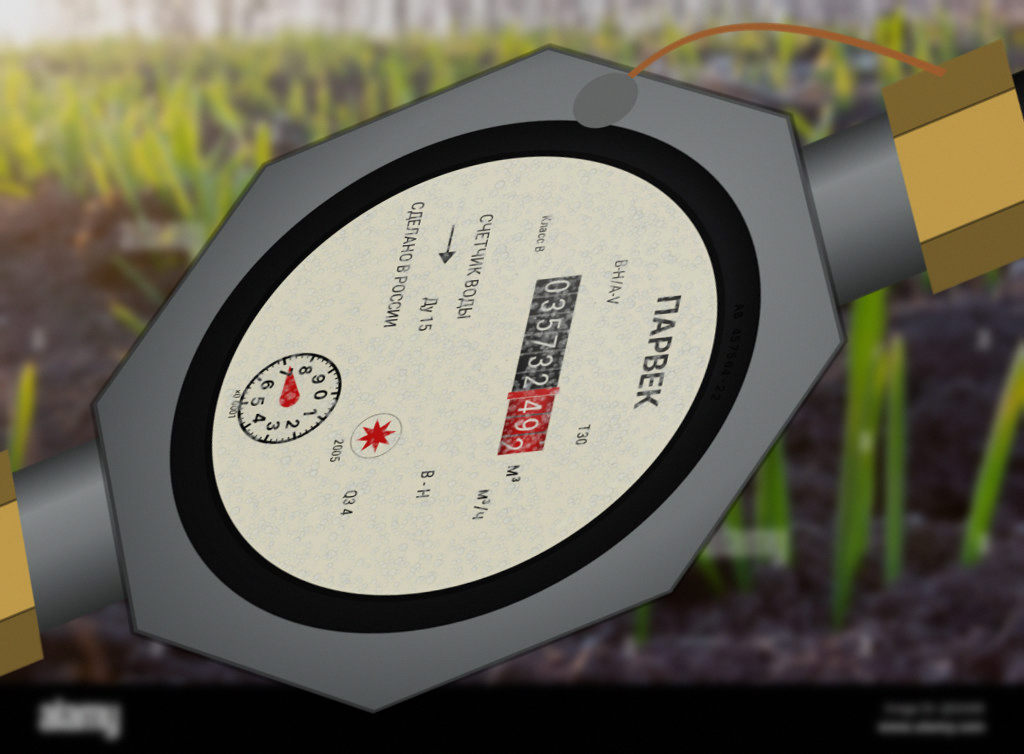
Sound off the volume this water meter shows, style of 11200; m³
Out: 35732.4917; m³
